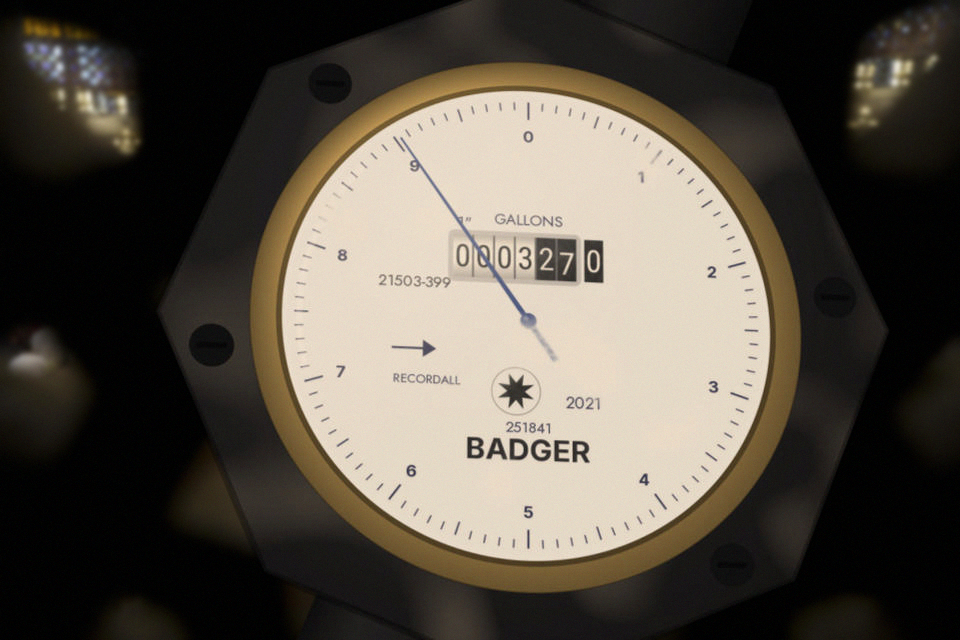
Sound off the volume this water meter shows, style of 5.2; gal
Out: 3269.0; gal
